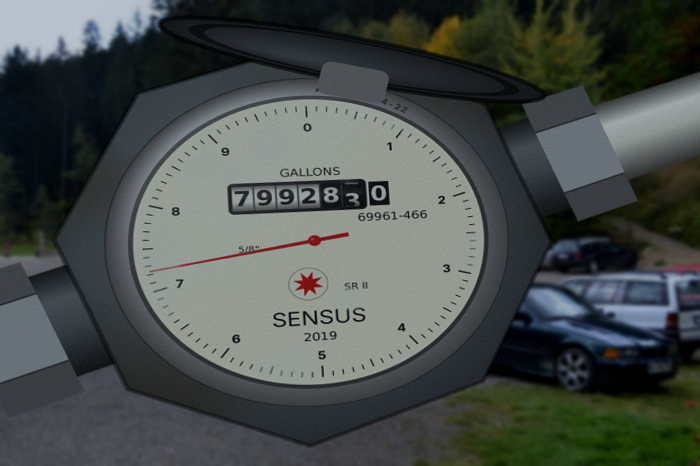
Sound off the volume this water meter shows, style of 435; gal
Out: 7992827.2; gal
